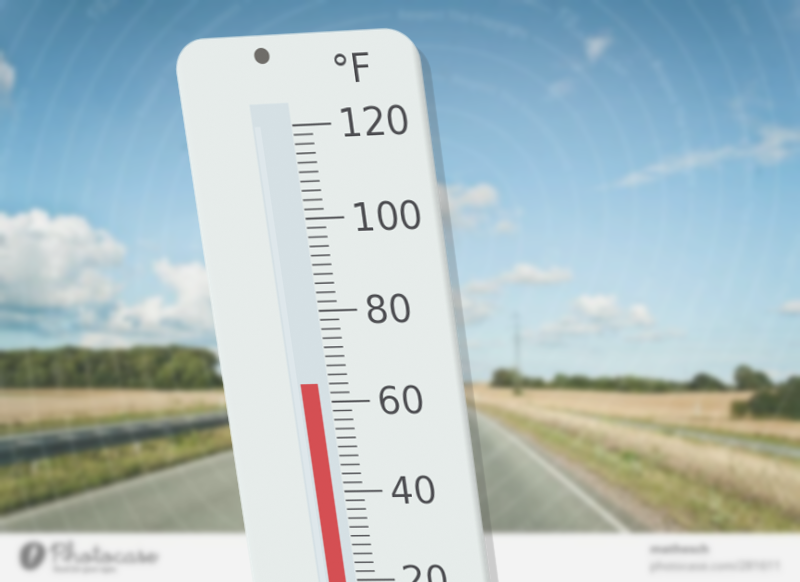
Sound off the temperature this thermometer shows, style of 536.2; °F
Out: 64; °F
